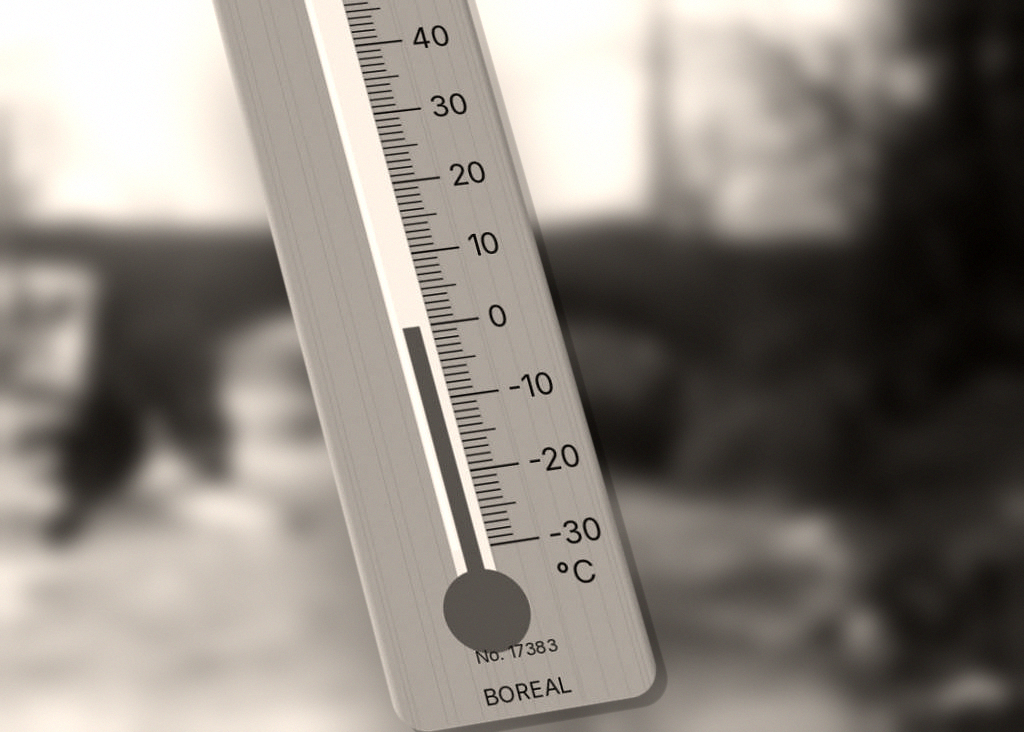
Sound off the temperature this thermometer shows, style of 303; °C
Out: 0; °C
